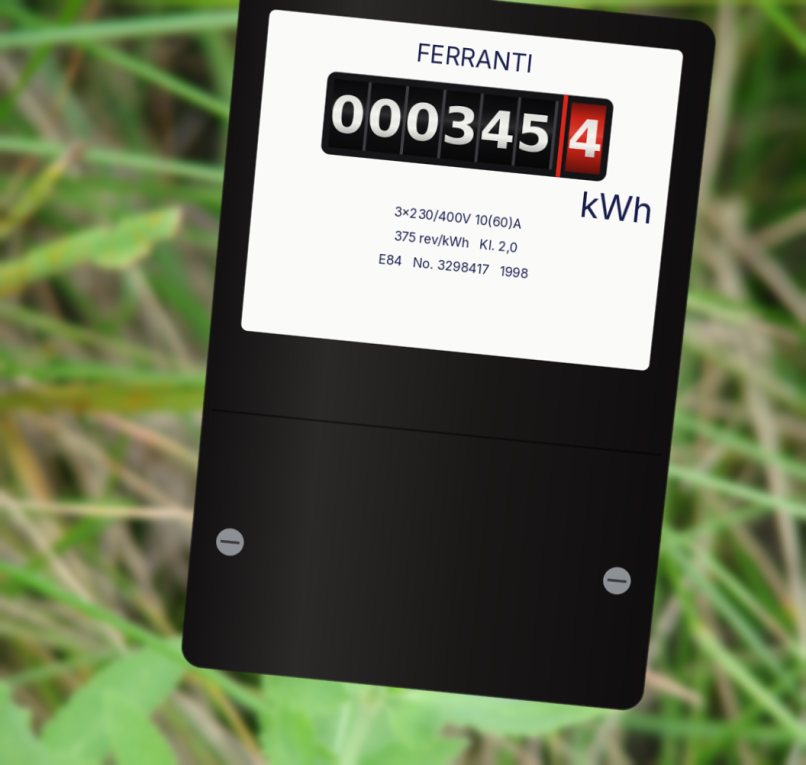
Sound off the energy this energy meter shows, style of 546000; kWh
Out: 345.4; kWh
